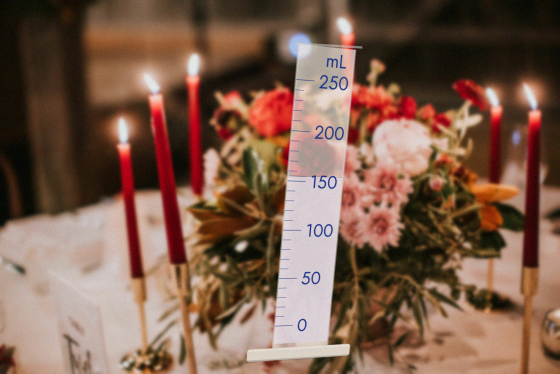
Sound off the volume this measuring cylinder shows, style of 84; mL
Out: 155; mL
